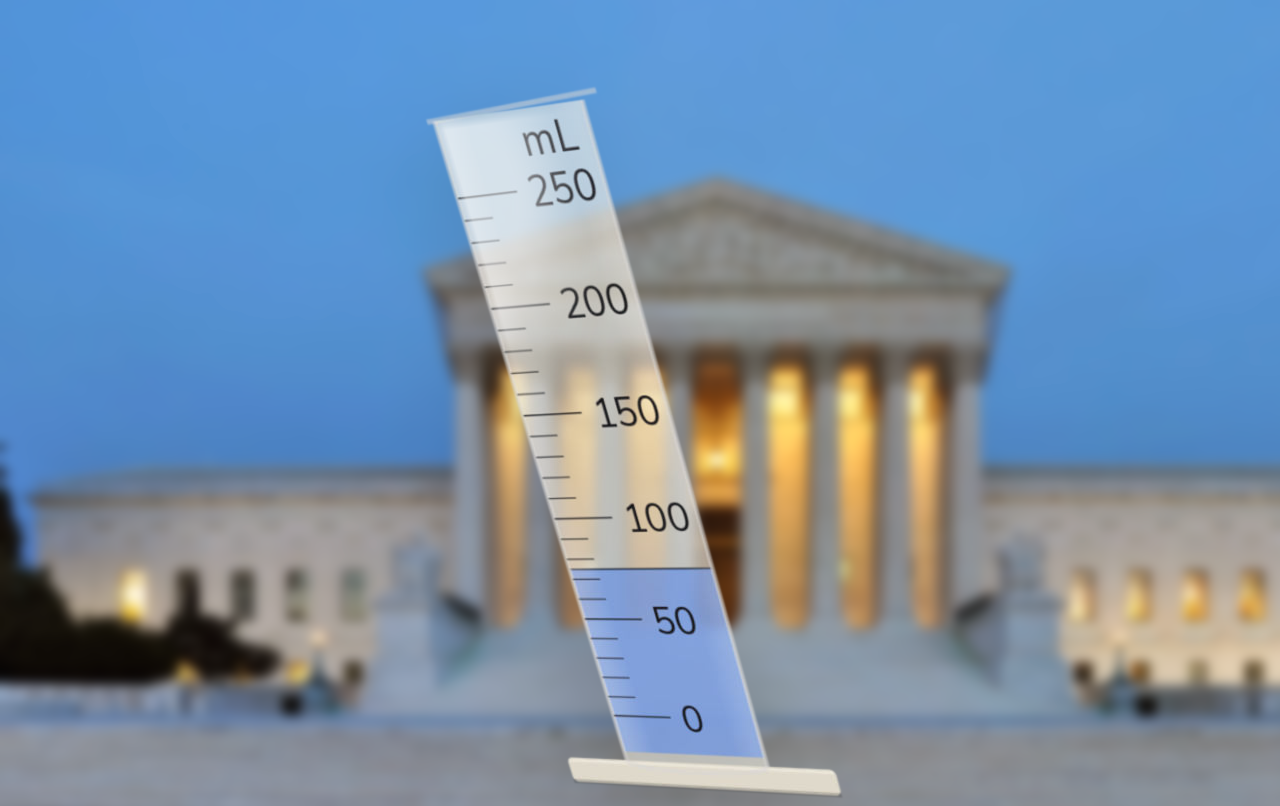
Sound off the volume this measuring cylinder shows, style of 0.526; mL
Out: 75; mL
